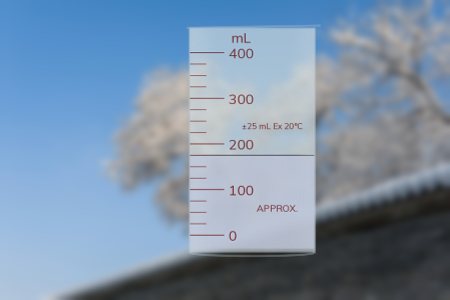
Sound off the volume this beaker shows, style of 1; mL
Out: 175; mL
